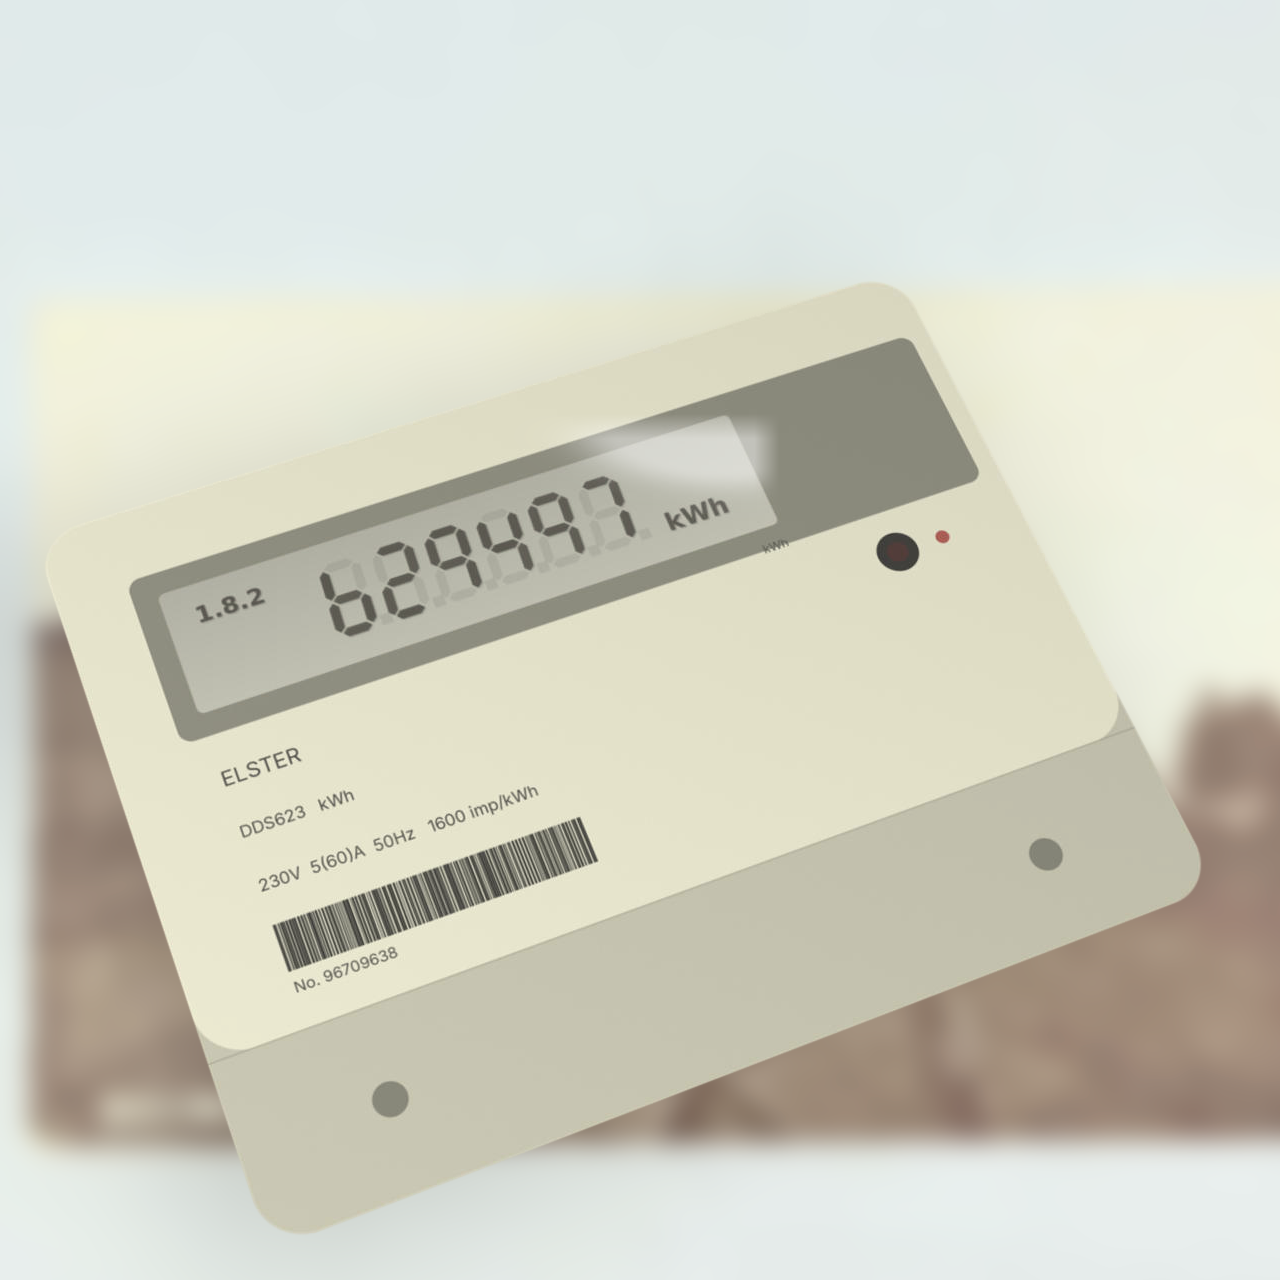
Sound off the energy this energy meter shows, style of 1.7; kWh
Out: 629497; kWh
